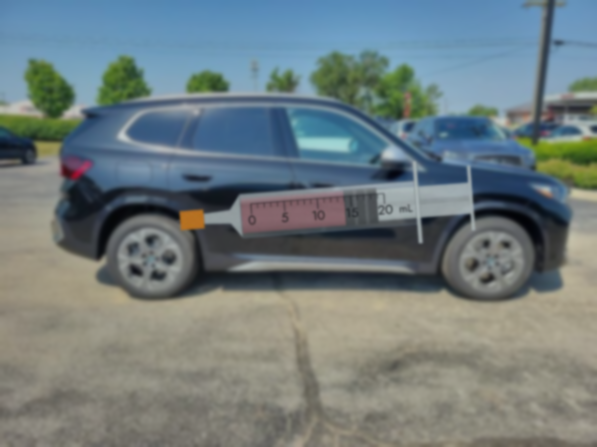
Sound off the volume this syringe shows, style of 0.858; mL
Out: 14; mL
